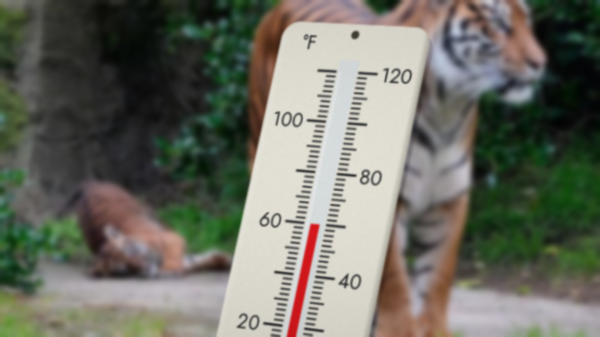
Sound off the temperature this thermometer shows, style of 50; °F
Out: 60; °F
